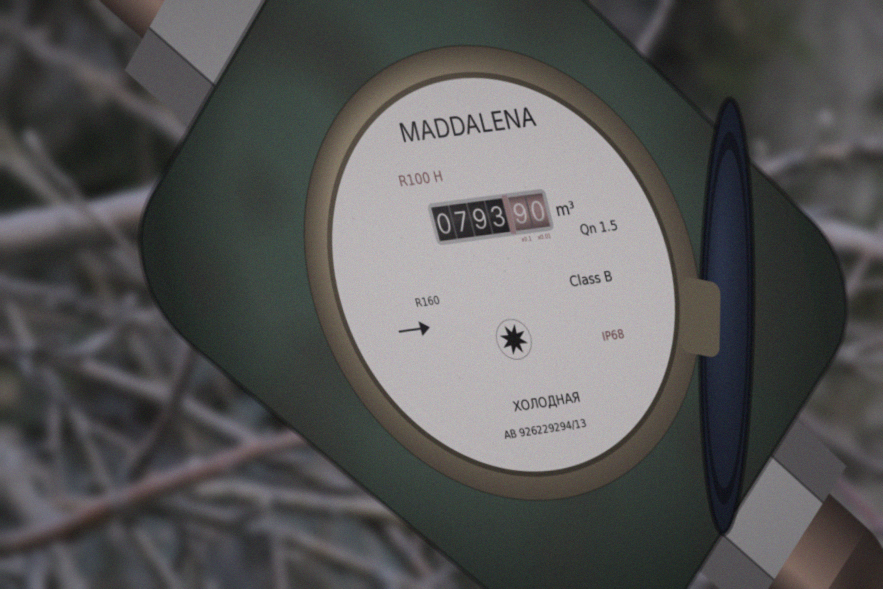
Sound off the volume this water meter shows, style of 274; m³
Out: 793.90; m³
